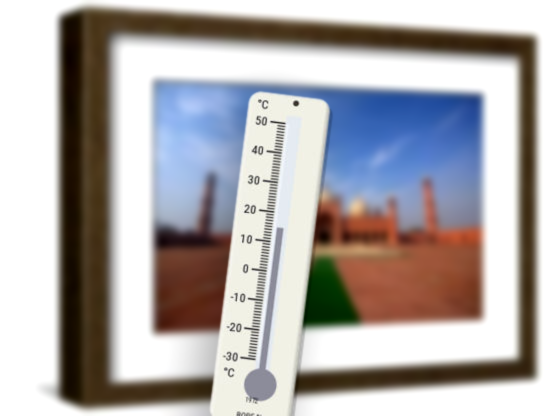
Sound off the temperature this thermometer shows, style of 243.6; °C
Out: 15; °C
